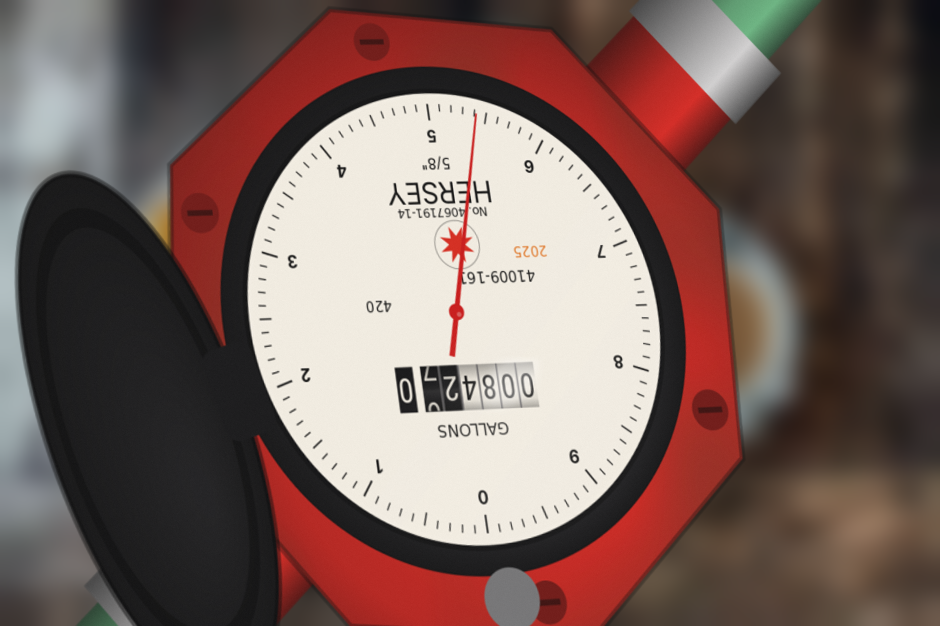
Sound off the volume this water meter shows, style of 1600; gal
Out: 84265.4; gal
